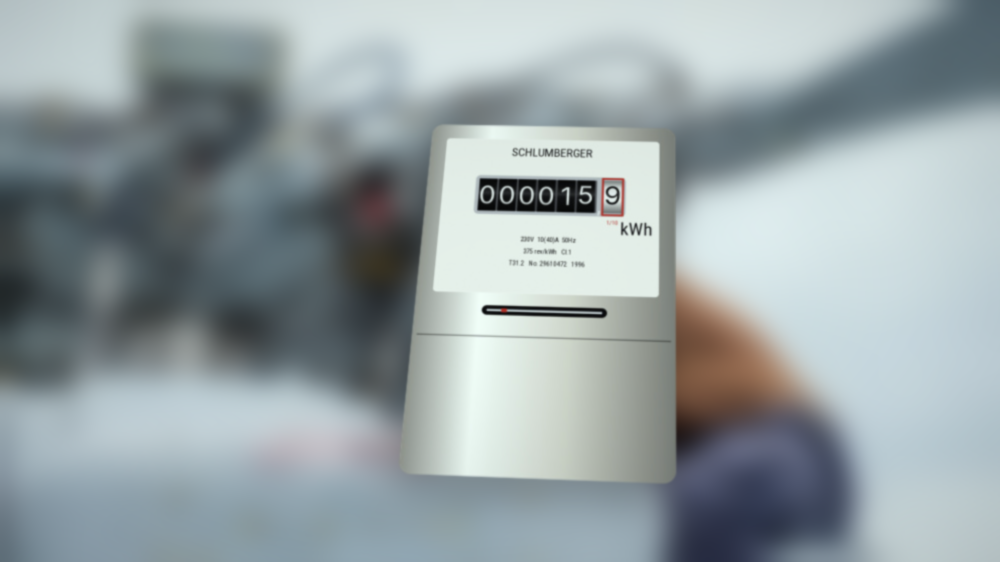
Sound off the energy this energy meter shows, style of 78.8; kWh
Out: 15.9; kWh
